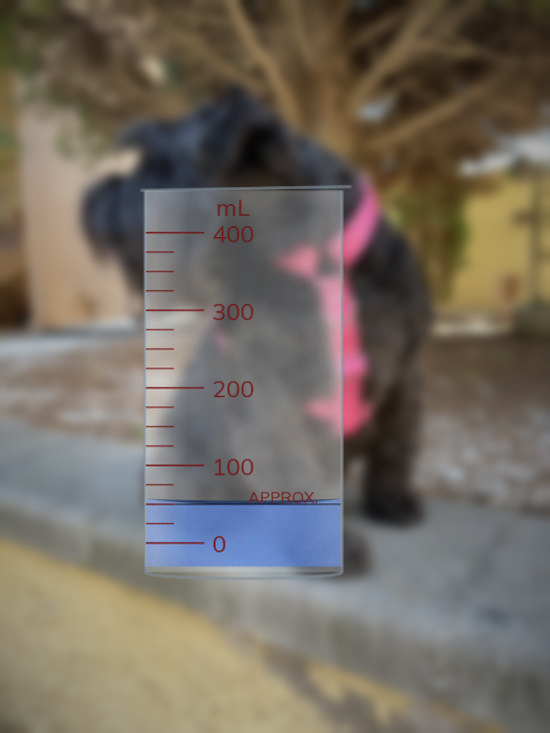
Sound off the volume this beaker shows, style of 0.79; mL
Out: 50; mL
